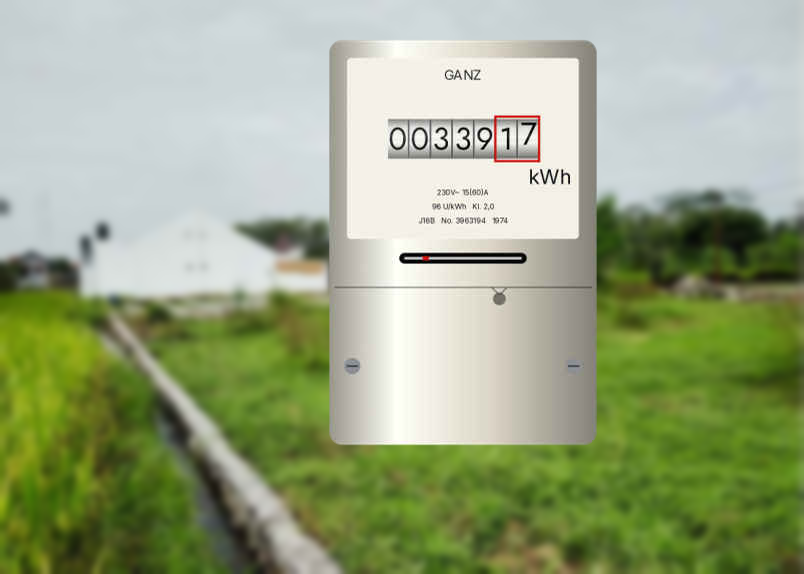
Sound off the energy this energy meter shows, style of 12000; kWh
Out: 339.17; kWh
